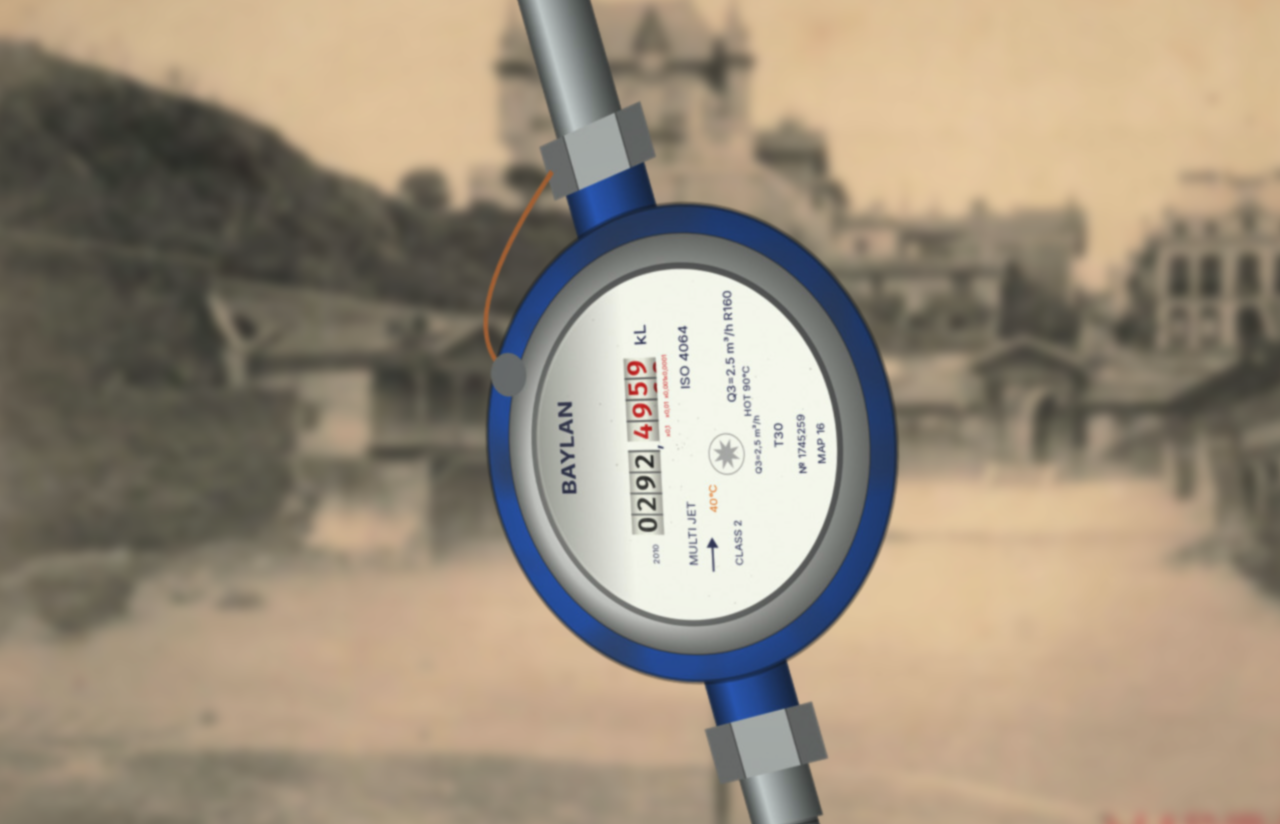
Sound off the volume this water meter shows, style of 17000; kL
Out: 292.4959; kL
